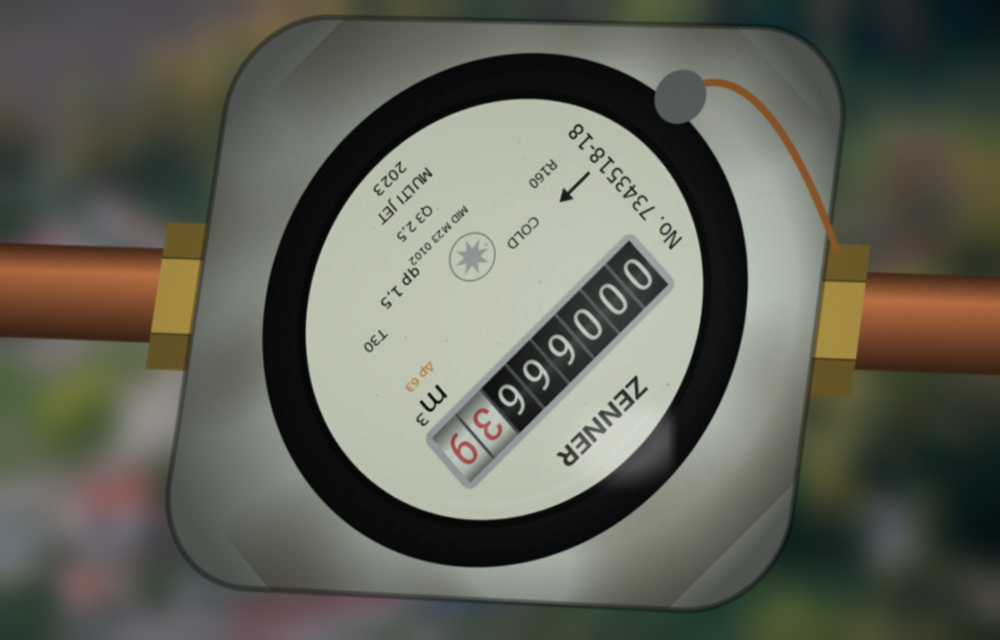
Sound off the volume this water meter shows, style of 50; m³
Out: 666.39; m³
